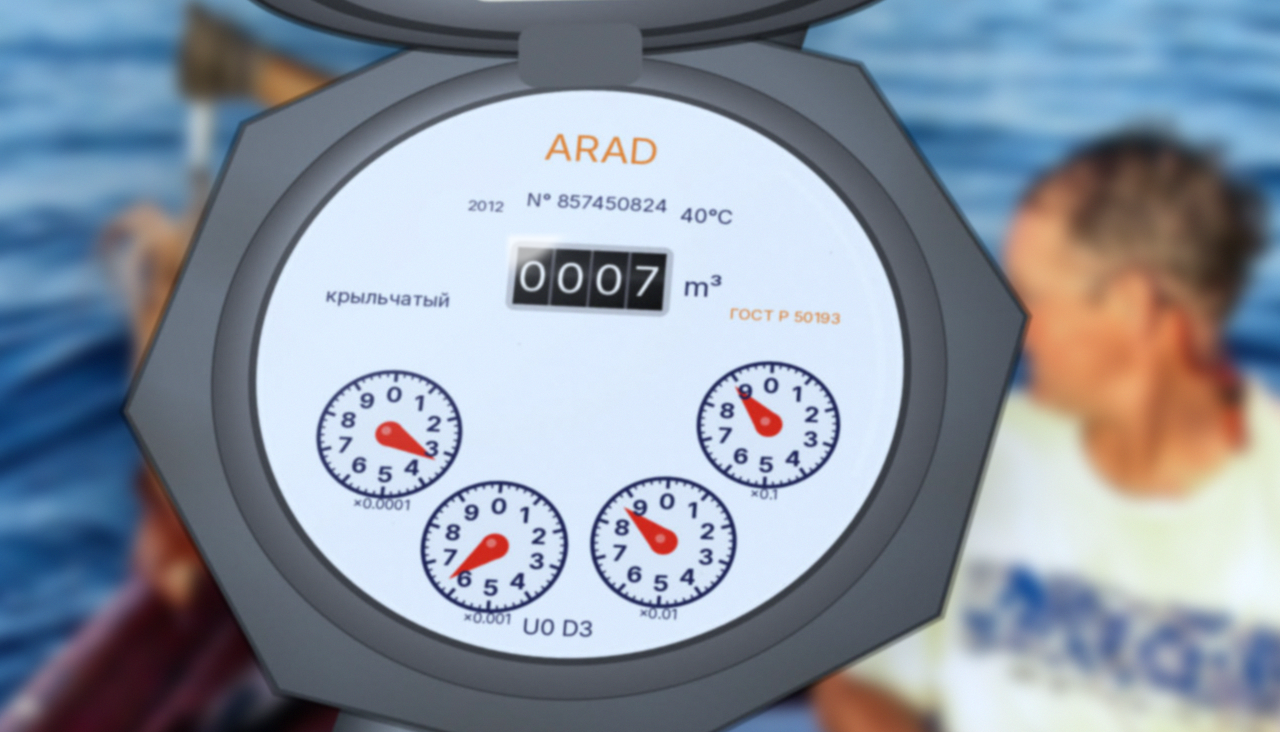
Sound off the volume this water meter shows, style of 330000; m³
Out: 7.8863; m³
